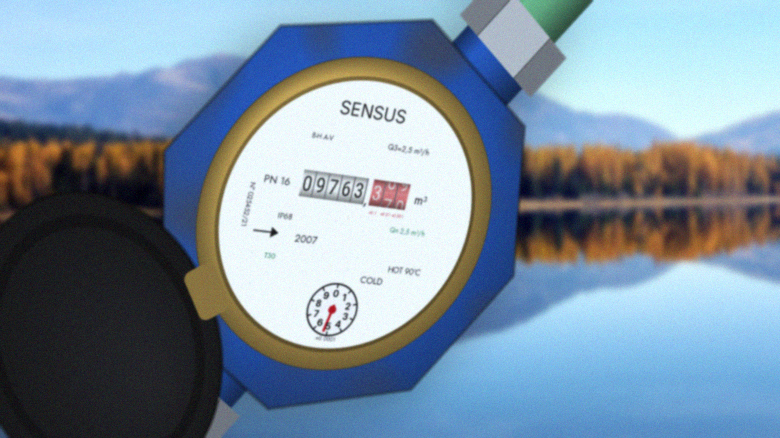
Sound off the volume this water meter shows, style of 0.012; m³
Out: 9763.3695; m³
